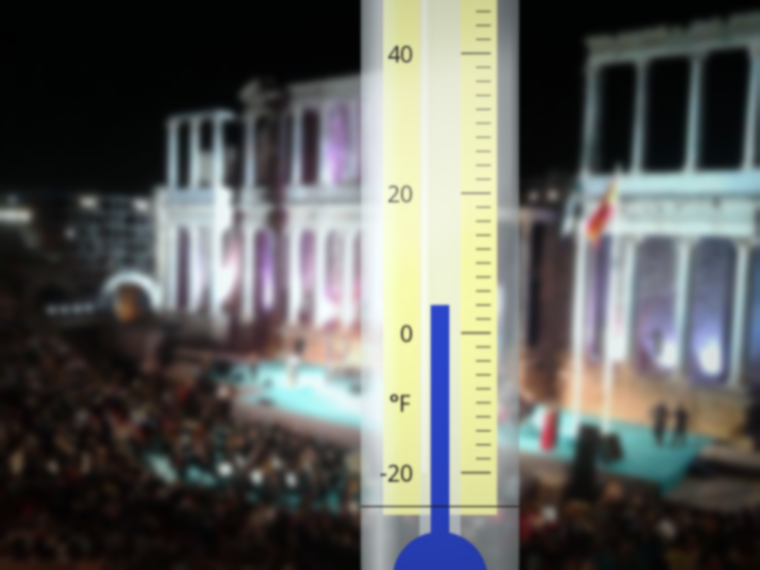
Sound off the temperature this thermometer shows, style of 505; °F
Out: 4; °F
